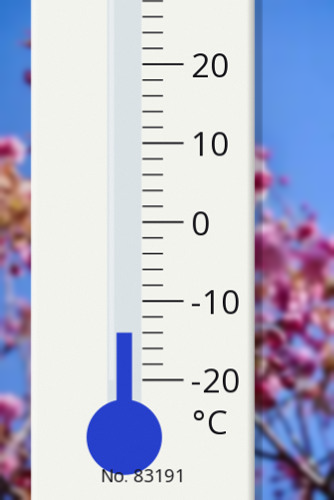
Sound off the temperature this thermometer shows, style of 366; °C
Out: -14; °C
